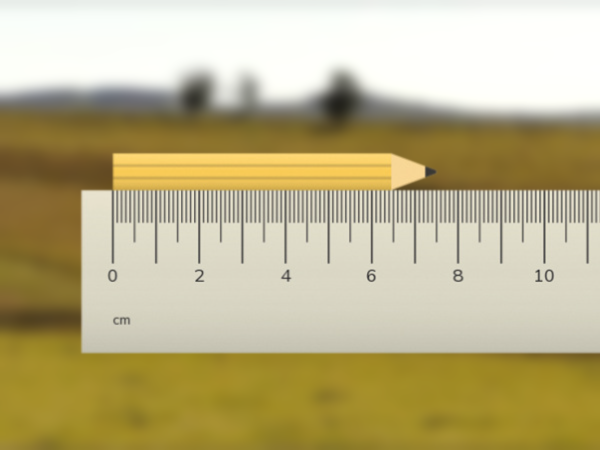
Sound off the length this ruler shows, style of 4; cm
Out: 7.5; cm
